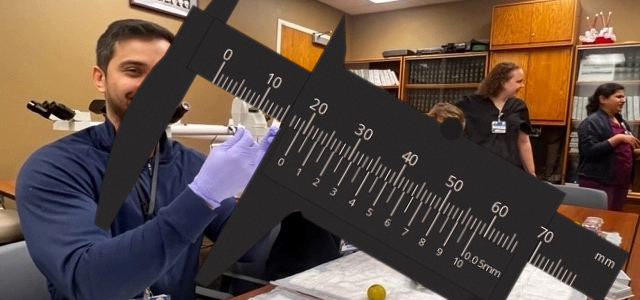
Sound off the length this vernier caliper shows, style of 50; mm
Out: 19.0; mm
